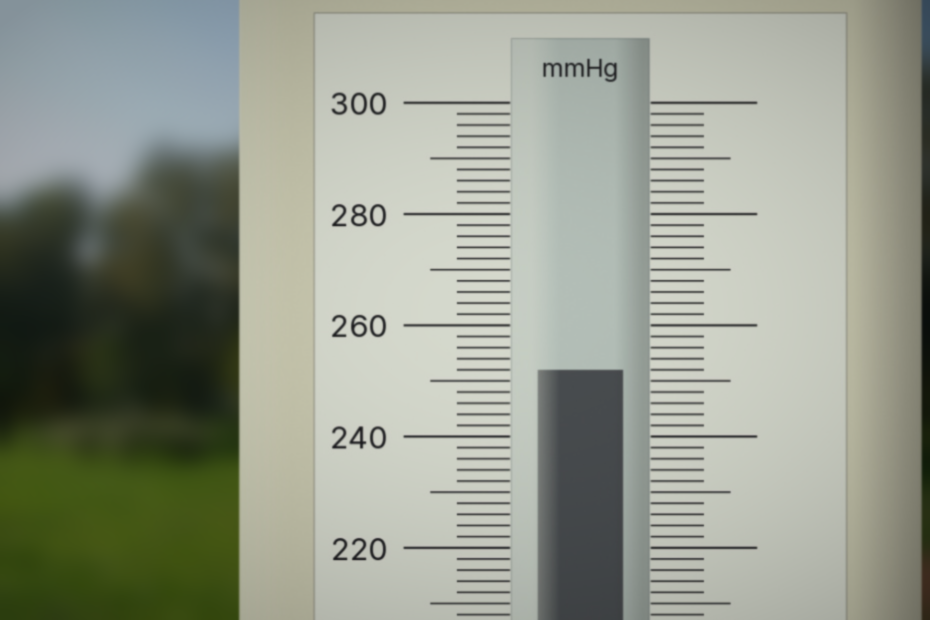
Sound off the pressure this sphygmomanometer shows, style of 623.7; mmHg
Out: 252; mmHg
